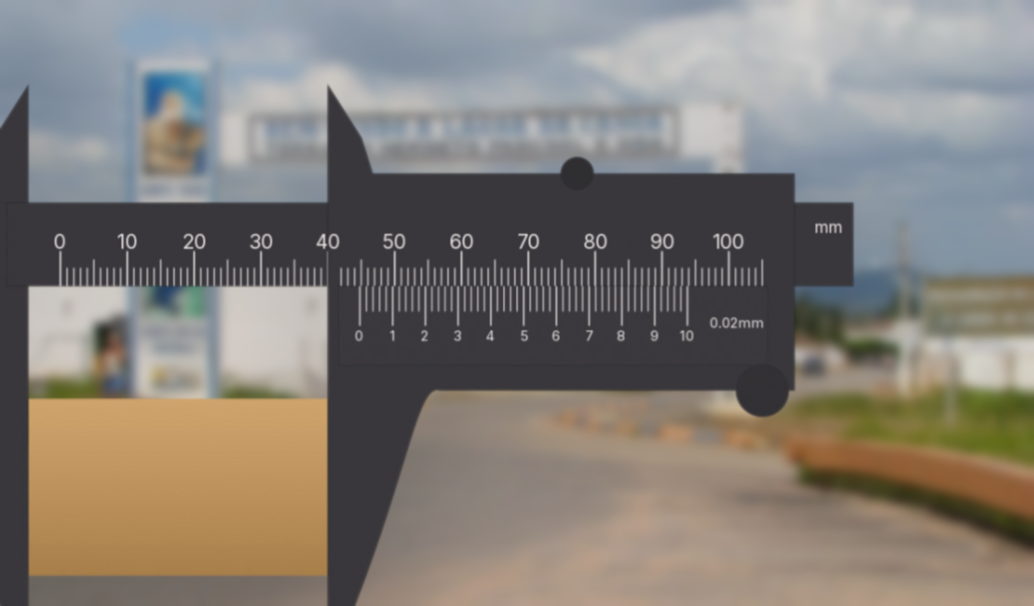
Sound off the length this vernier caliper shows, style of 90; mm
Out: 44.8; mm
